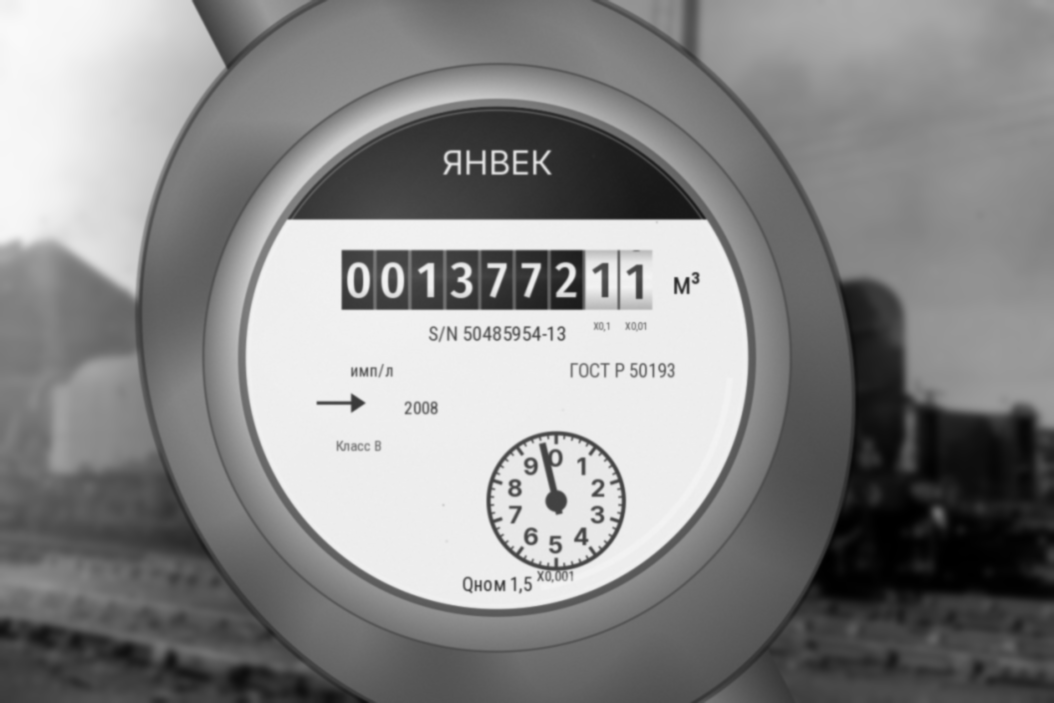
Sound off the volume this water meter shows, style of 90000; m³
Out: 13772.109; m³
